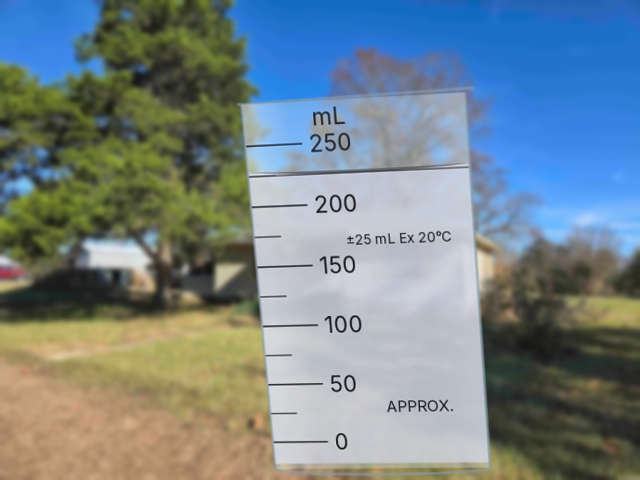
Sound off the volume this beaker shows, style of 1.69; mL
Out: 225; mL
